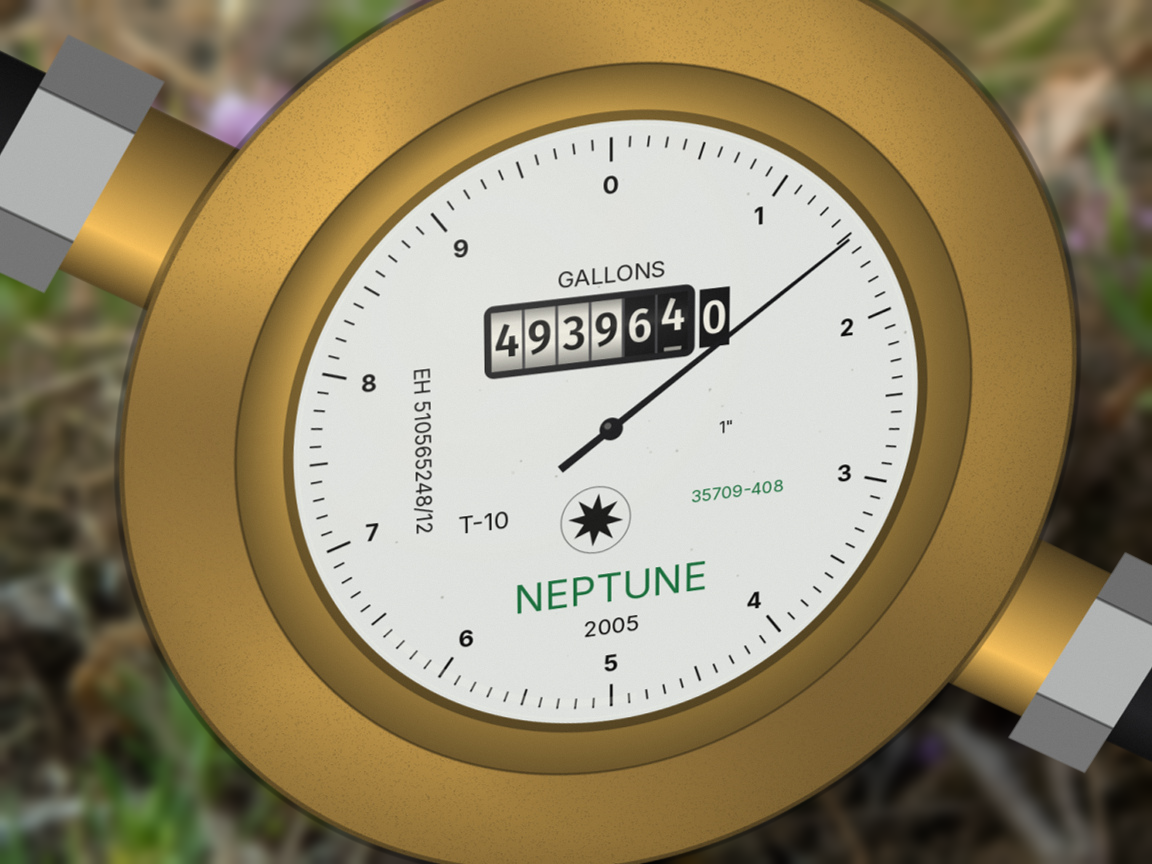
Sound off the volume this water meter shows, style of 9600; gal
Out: 4939641.5; gal
